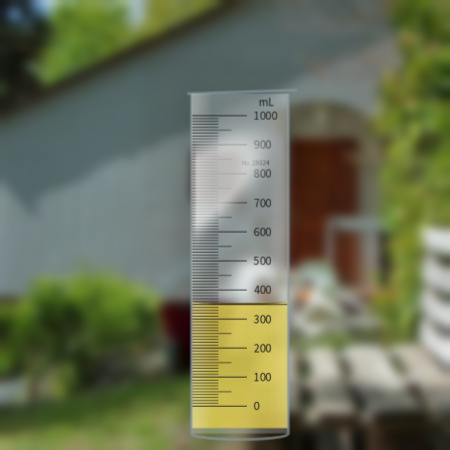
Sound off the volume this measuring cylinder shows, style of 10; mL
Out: 350; mL
